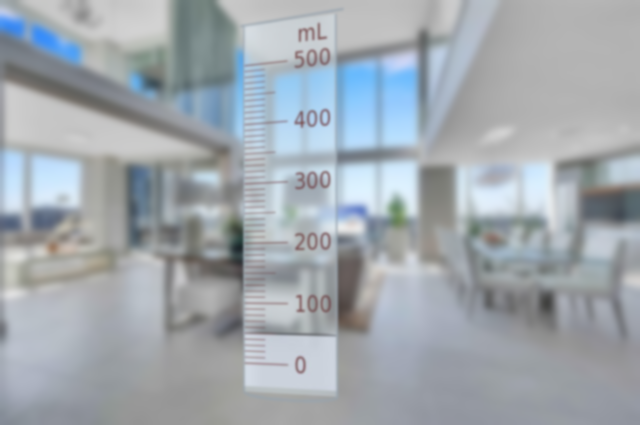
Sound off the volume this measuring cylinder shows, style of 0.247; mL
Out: 50; mL
